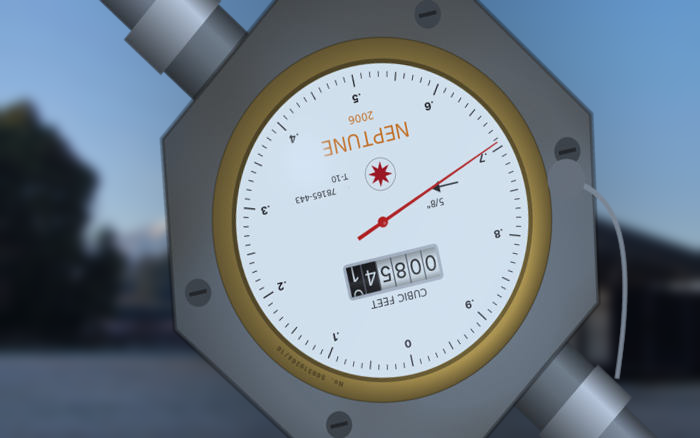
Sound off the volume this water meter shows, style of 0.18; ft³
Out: 8540.69; ft³
